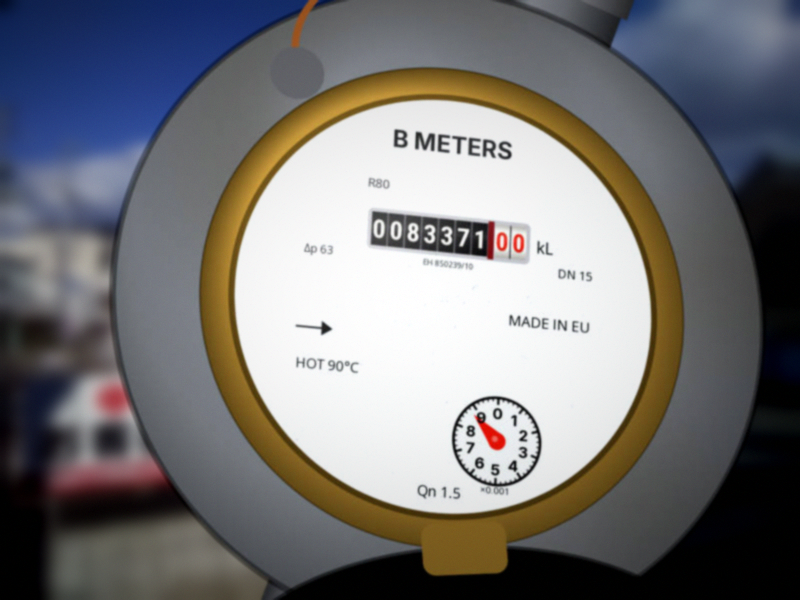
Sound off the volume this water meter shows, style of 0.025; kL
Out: 83371.008; kL
